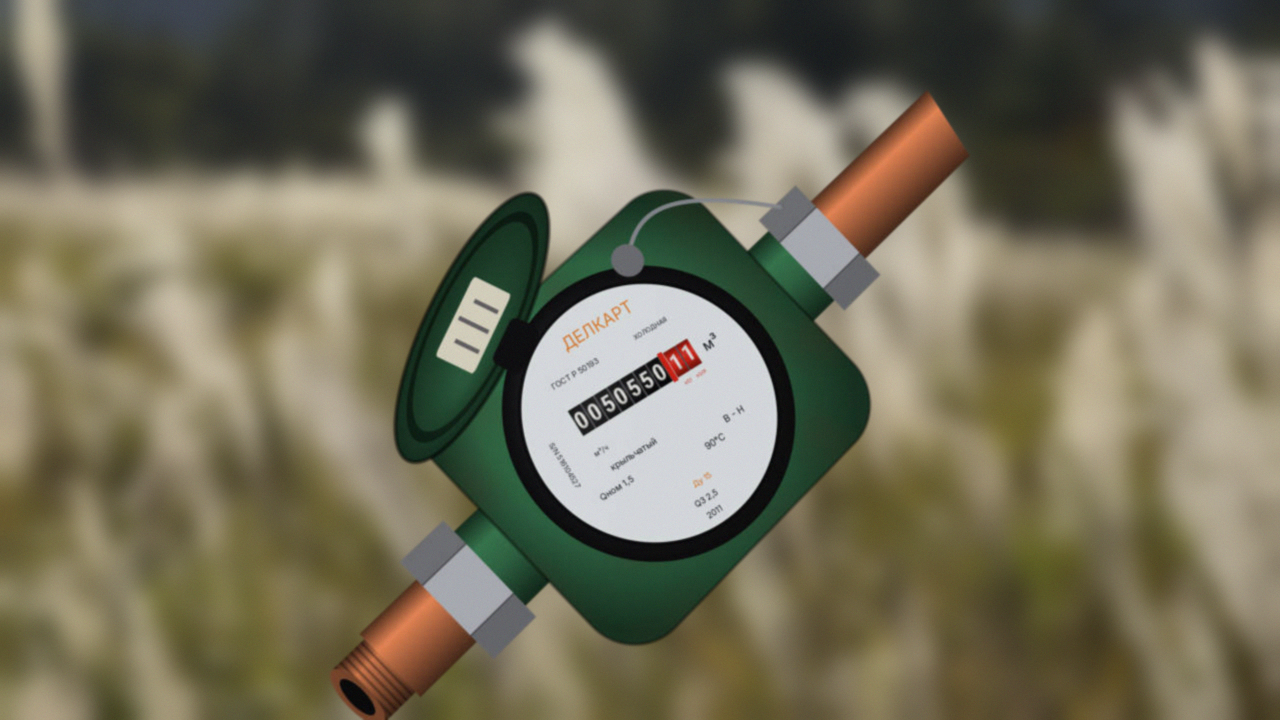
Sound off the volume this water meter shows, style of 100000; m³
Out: 50550.11; m³
